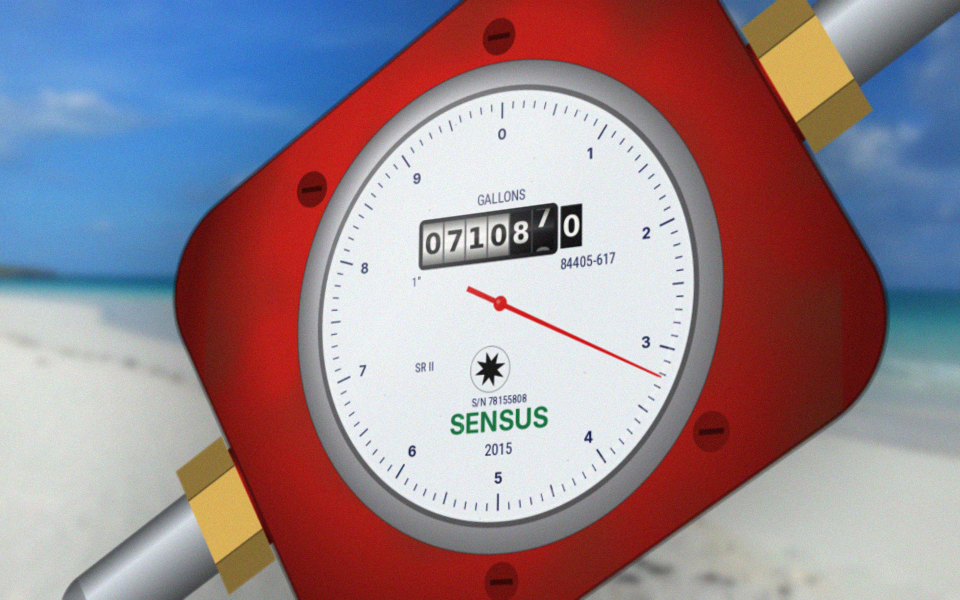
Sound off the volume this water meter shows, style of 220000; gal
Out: 710873.2; gal
